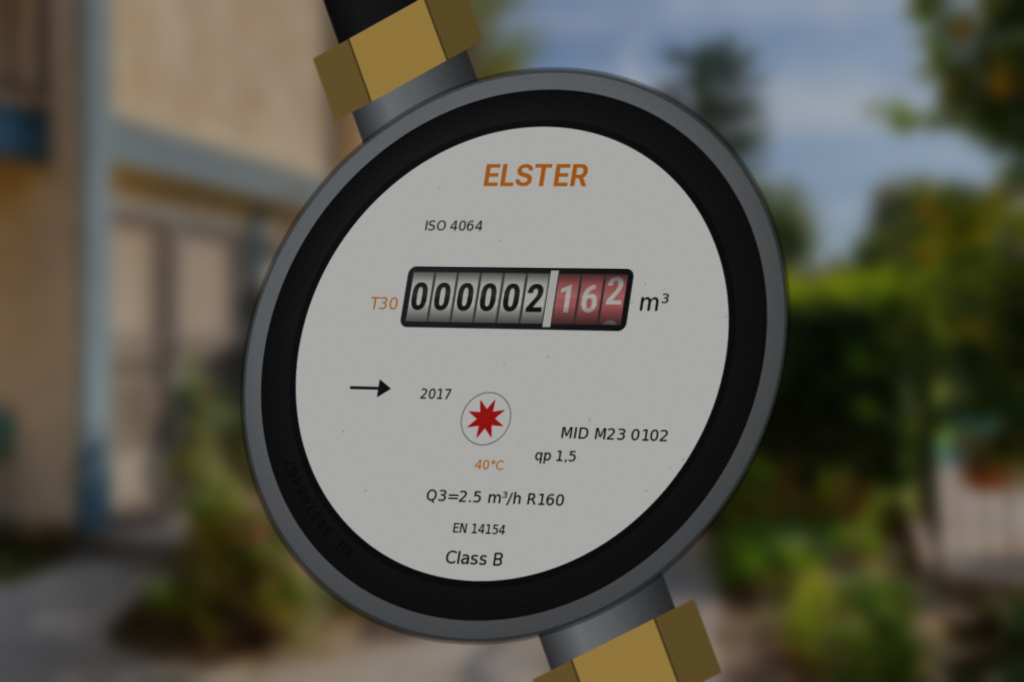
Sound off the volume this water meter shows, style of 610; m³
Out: 2.162; m³
